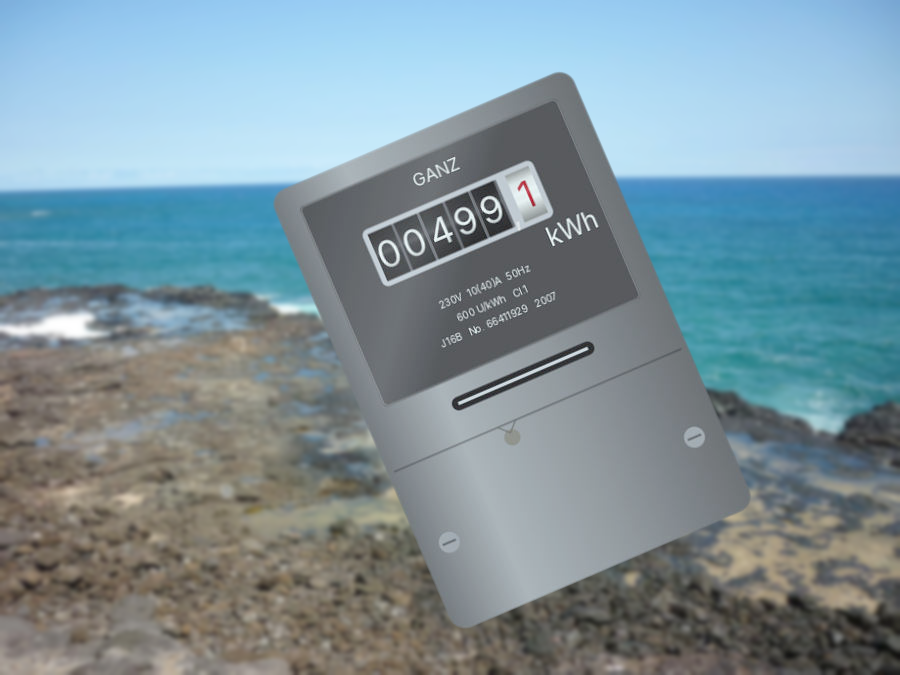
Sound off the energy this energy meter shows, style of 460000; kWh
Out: 499.1; kWh
